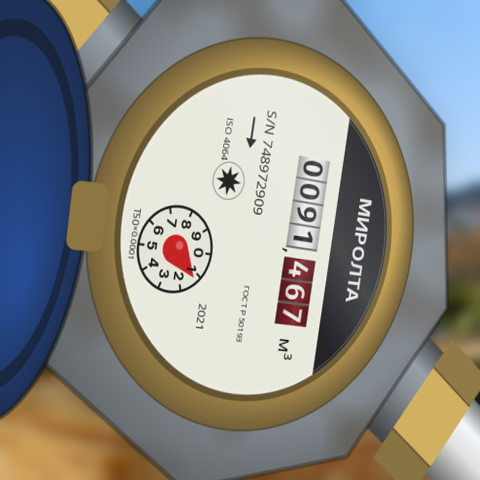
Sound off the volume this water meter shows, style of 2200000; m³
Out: 91.4671; m³
